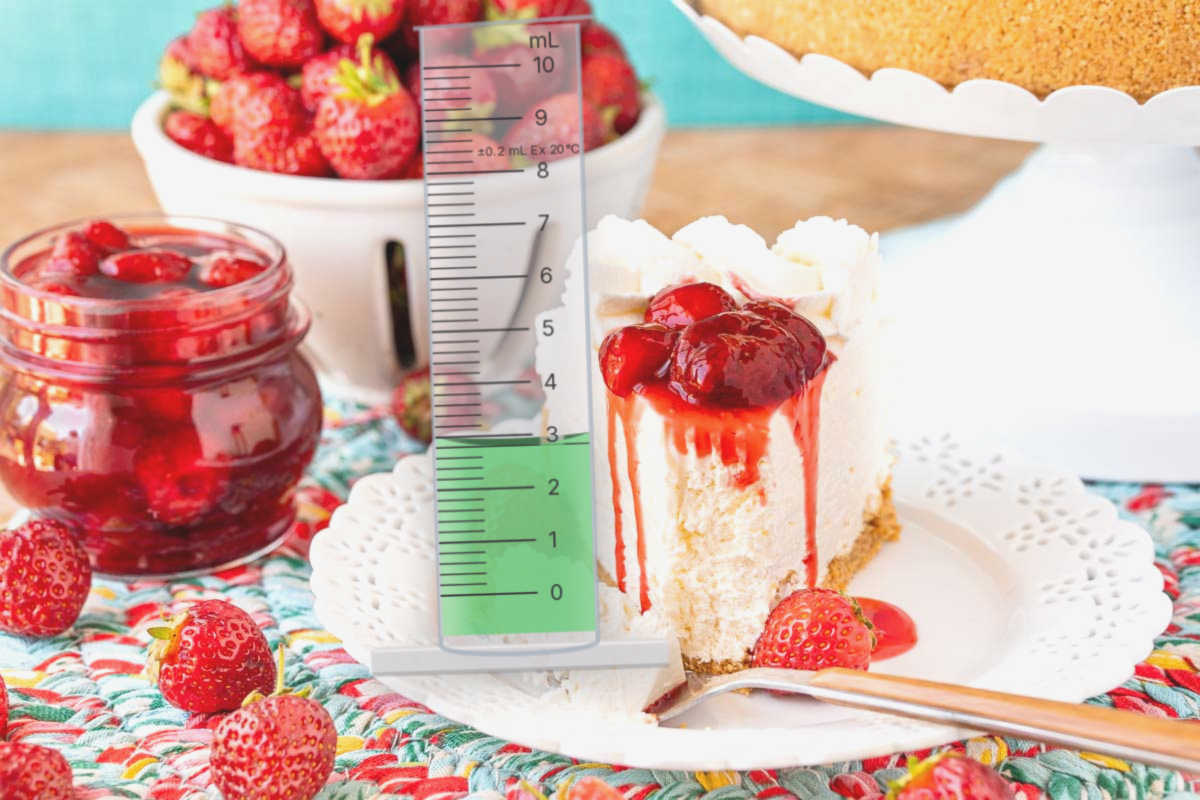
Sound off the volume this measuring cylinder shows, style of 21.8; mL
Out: 2.8; mL
